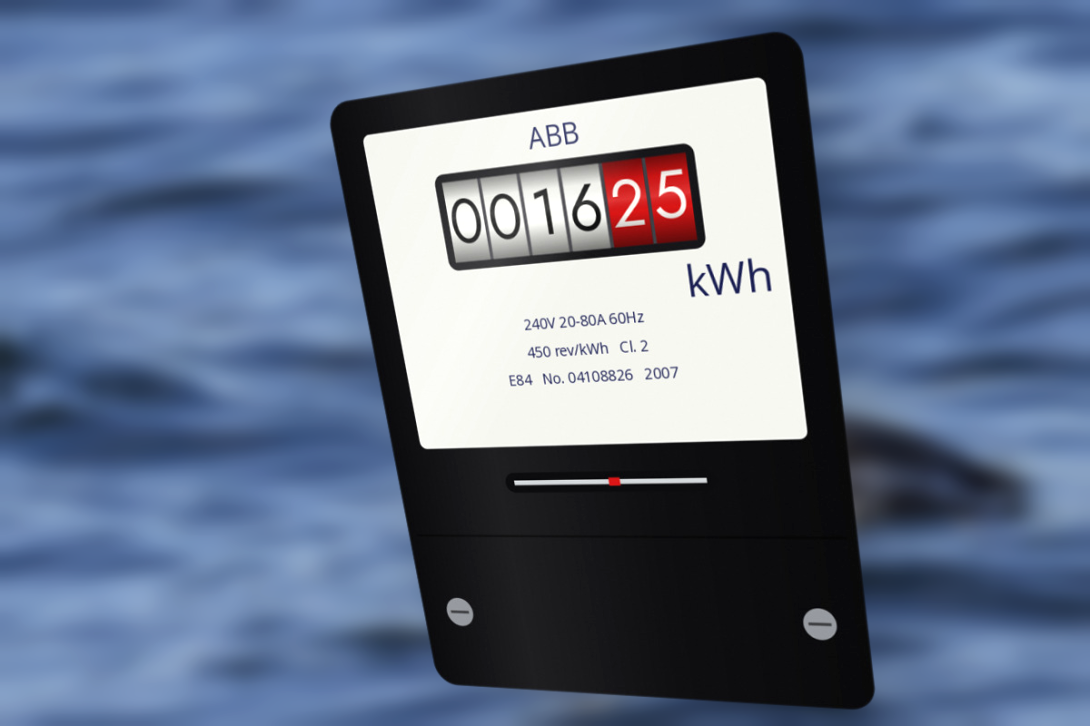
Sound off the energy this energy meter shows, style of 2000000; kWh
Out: 16.25; kWh
